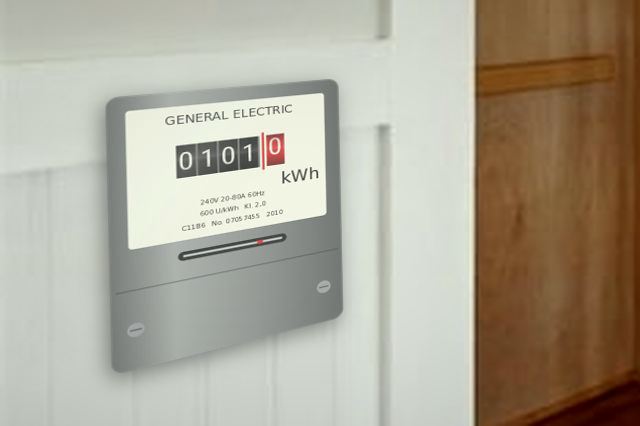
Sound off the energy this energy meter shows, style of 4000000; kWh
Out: 101.0; kWh
